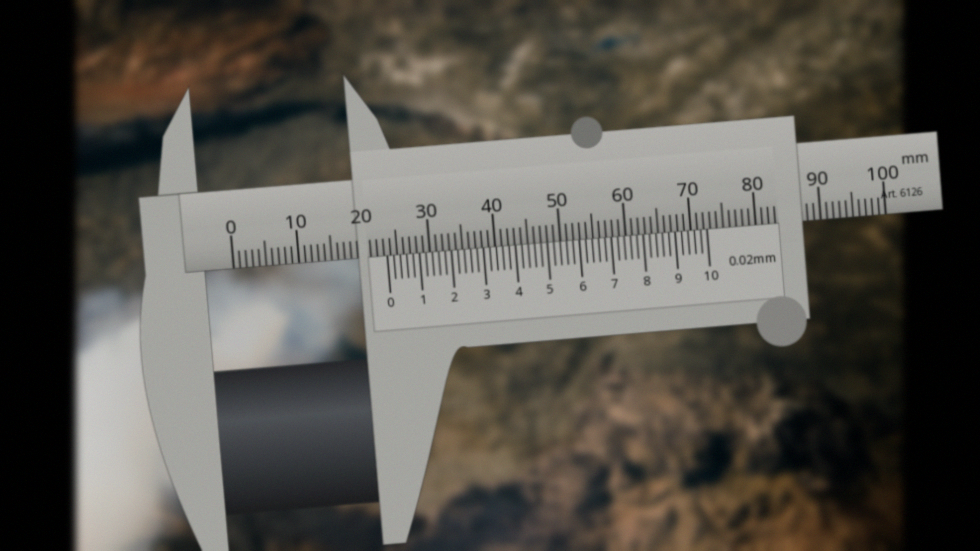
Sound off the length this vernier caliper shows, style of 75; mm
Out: 23.5; mm
